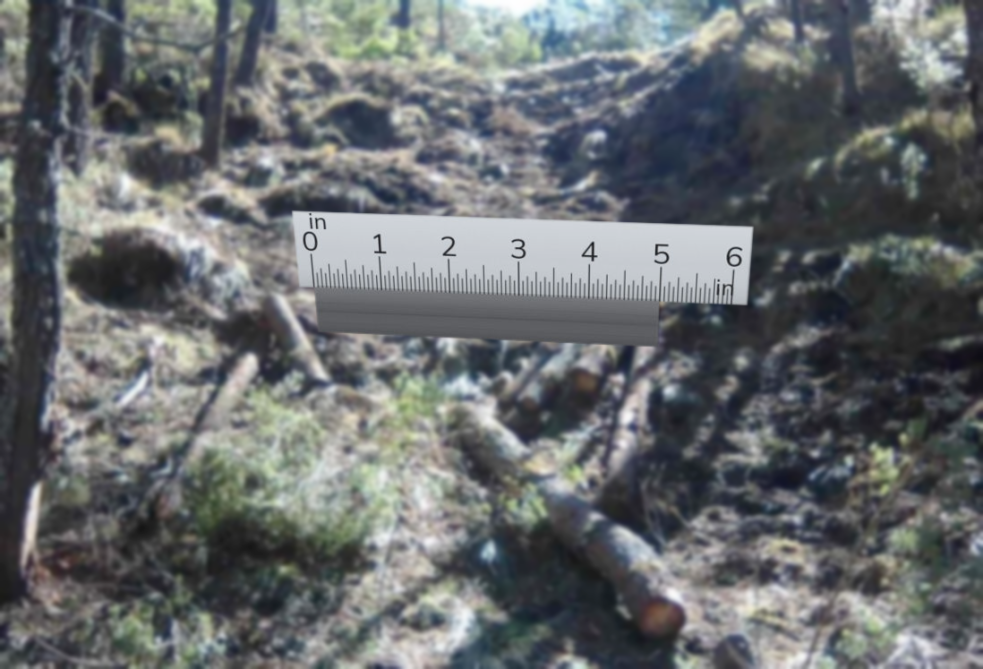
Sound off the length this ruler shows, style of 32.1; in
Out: 5; in
